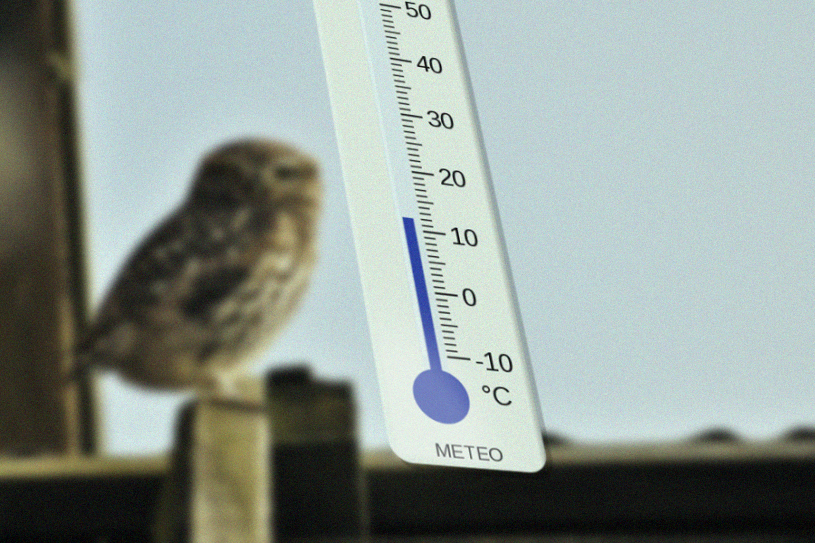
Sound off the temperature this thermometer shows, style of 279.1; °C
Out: 12; °C
